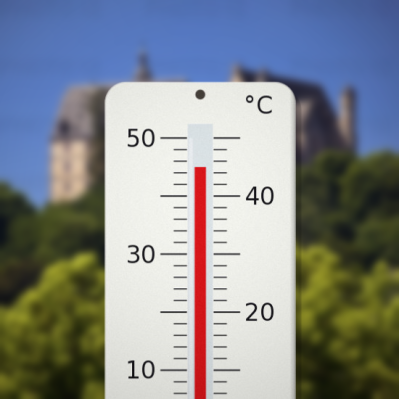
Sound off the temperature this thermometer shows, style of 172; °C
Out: 45; °C
